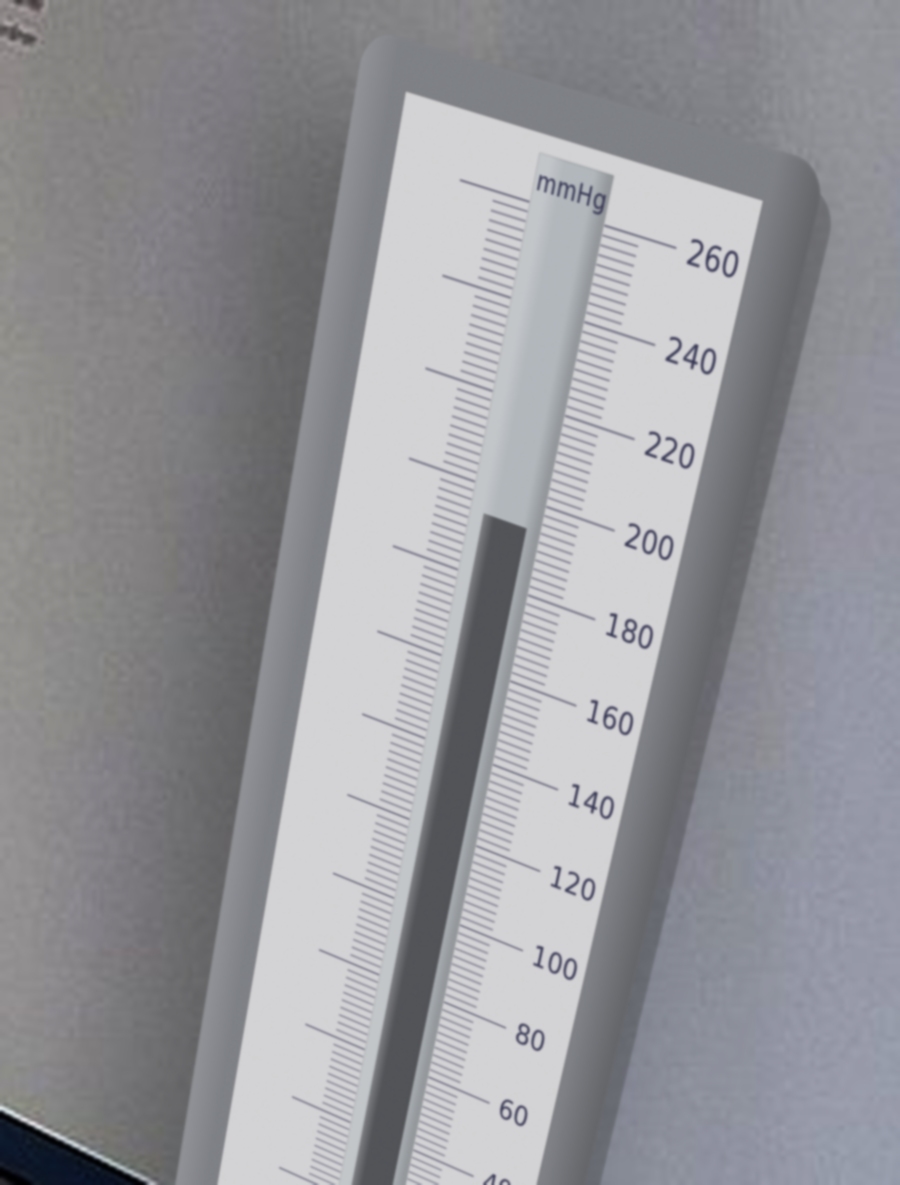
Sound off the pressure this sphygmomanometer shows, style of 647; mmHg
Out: 194; mmHg
